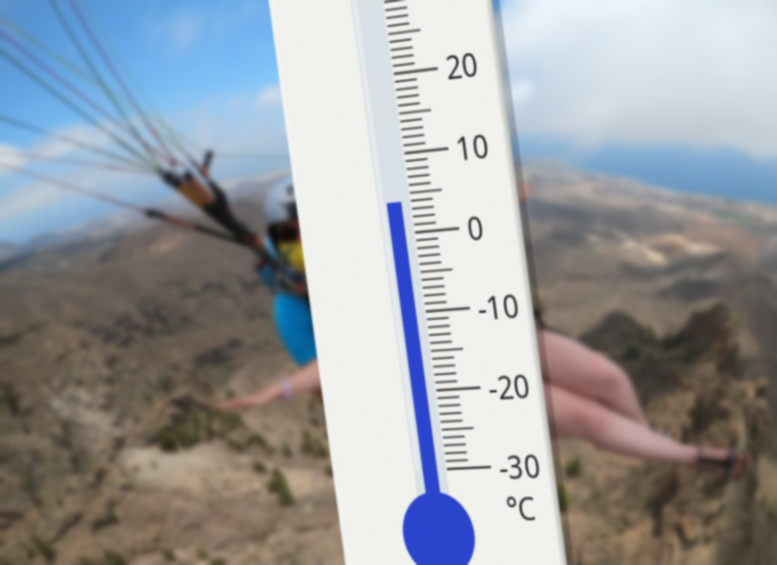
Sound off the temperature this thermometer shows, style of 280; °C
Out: 4; °C
